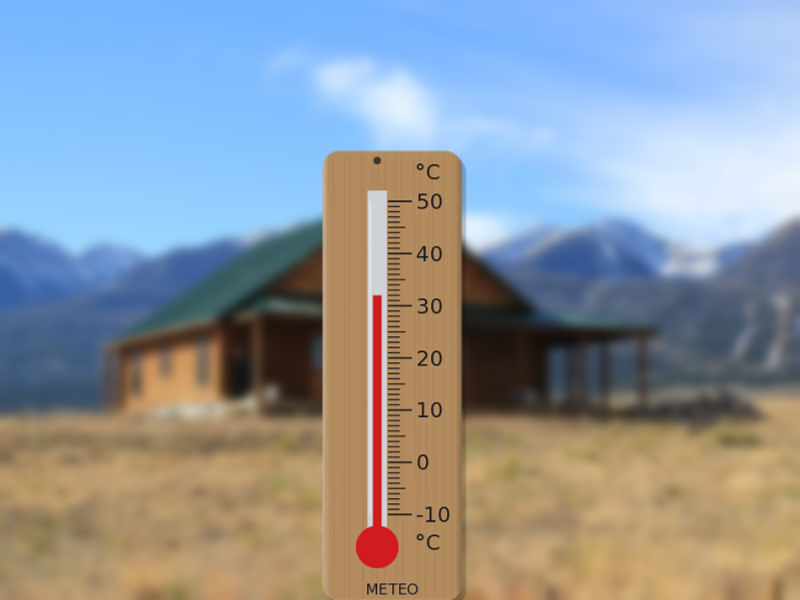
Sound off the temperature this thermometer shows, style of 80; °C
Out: 32; °C
